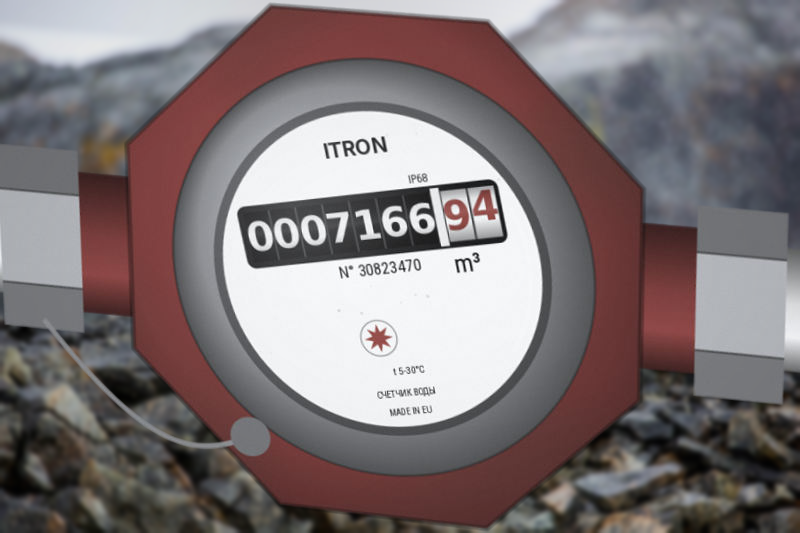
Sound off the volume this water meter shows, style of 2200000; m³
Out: 7166.94; m³
